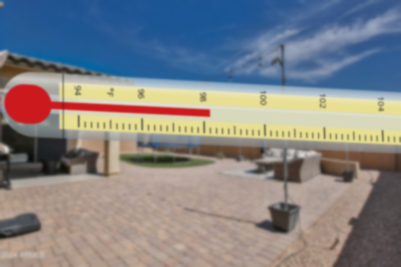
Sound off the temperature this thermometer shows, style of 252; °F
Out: 98.2; °F
